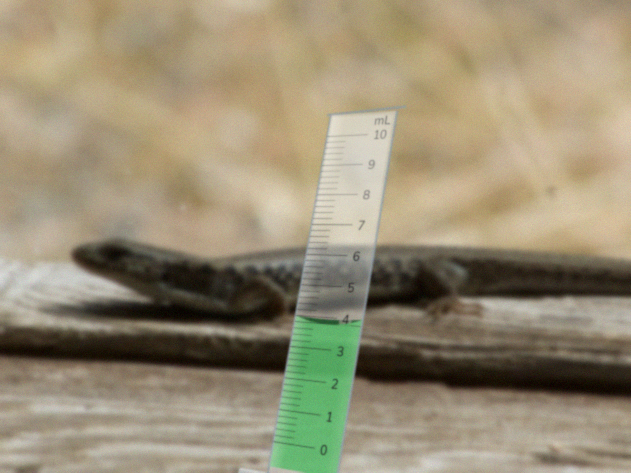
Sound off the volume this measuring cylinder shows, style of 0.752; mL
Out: 3.8; mL
